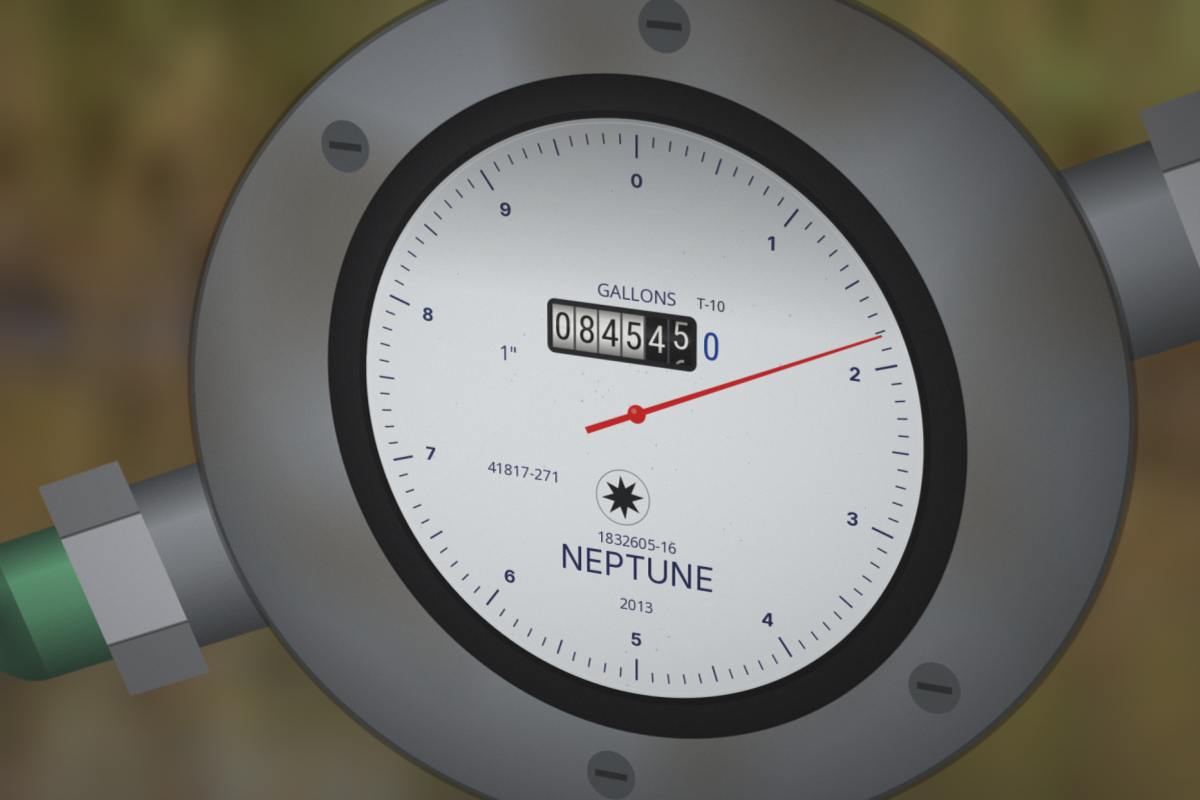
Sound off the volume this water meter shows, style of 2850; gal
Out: 845451.8; gal
